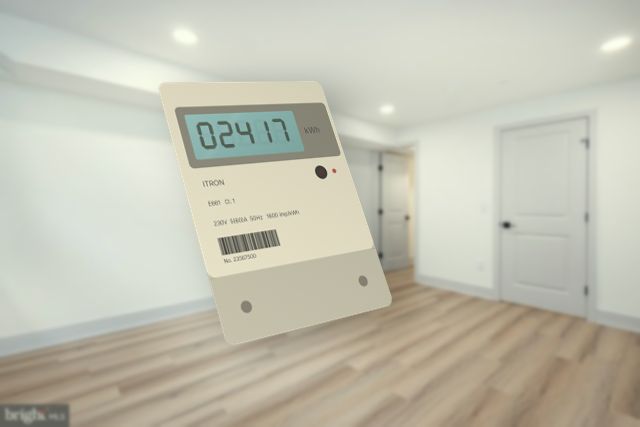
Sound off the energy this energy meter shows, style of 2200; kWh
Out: 2417; kWh
